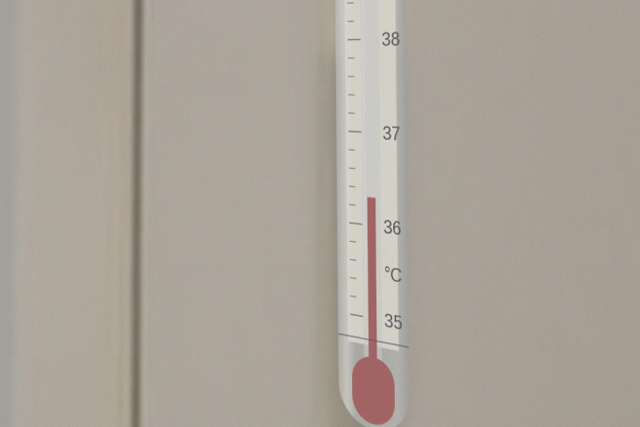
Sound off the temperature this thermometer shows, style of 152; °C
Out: 36.3; °C
